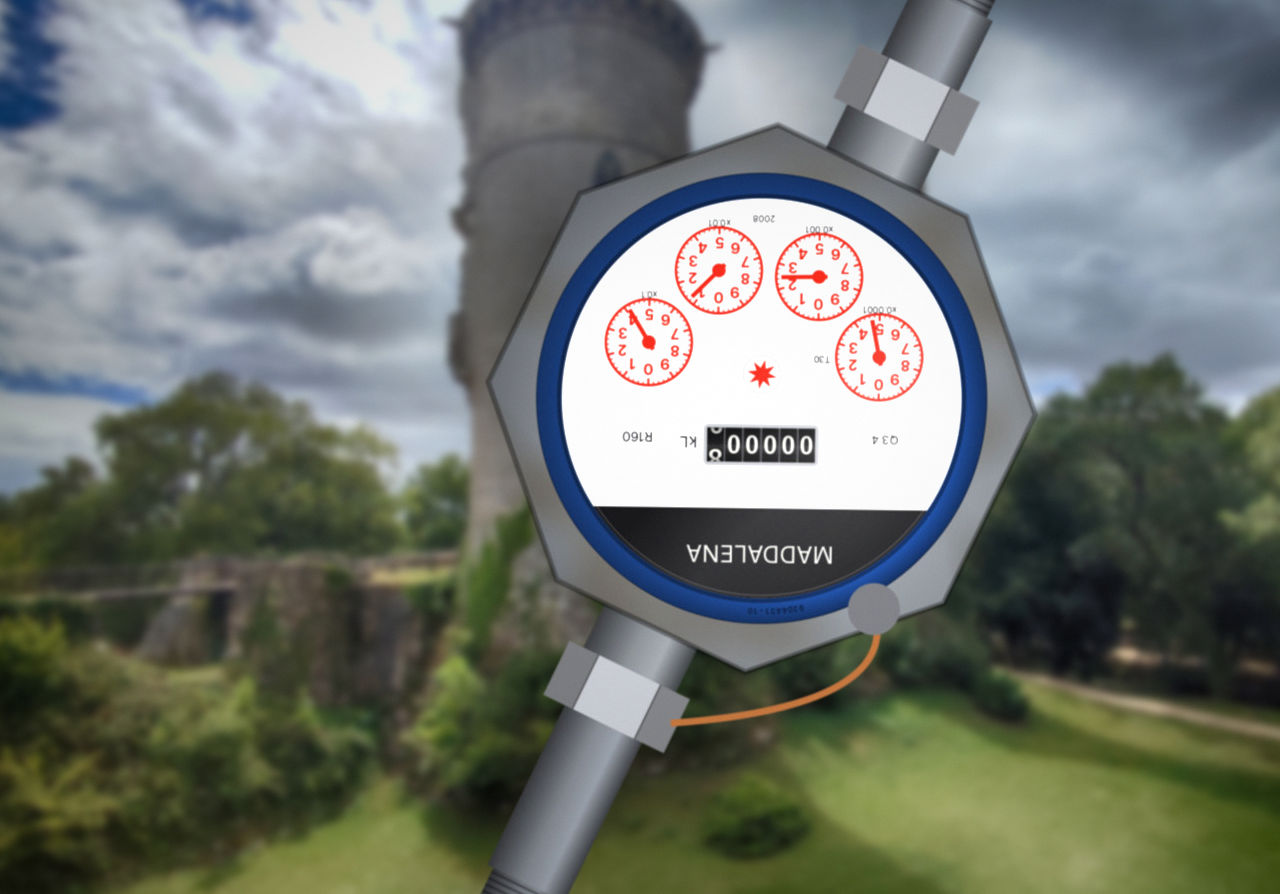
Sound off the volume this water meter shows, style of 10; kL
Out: 8.4124; kL
